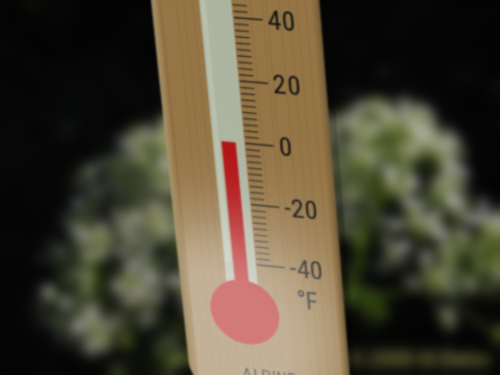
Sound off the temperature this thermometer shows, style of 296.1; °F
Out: 0; °F
